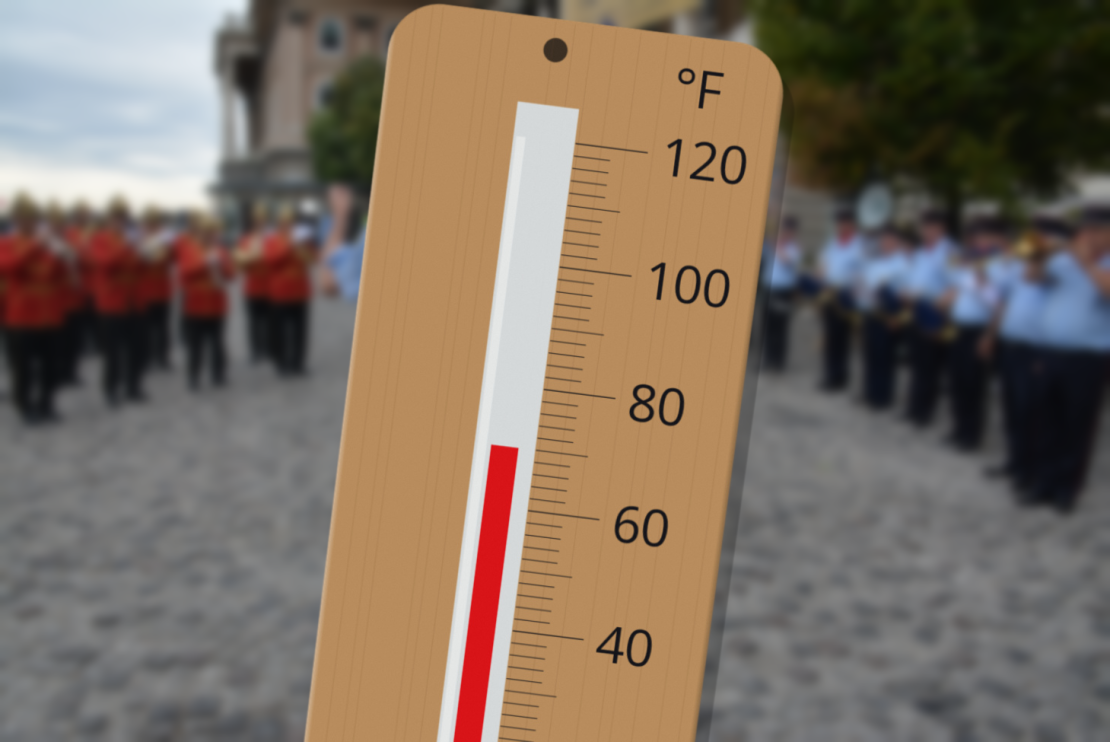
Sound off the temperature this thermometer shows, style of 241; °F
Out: 70; °F
